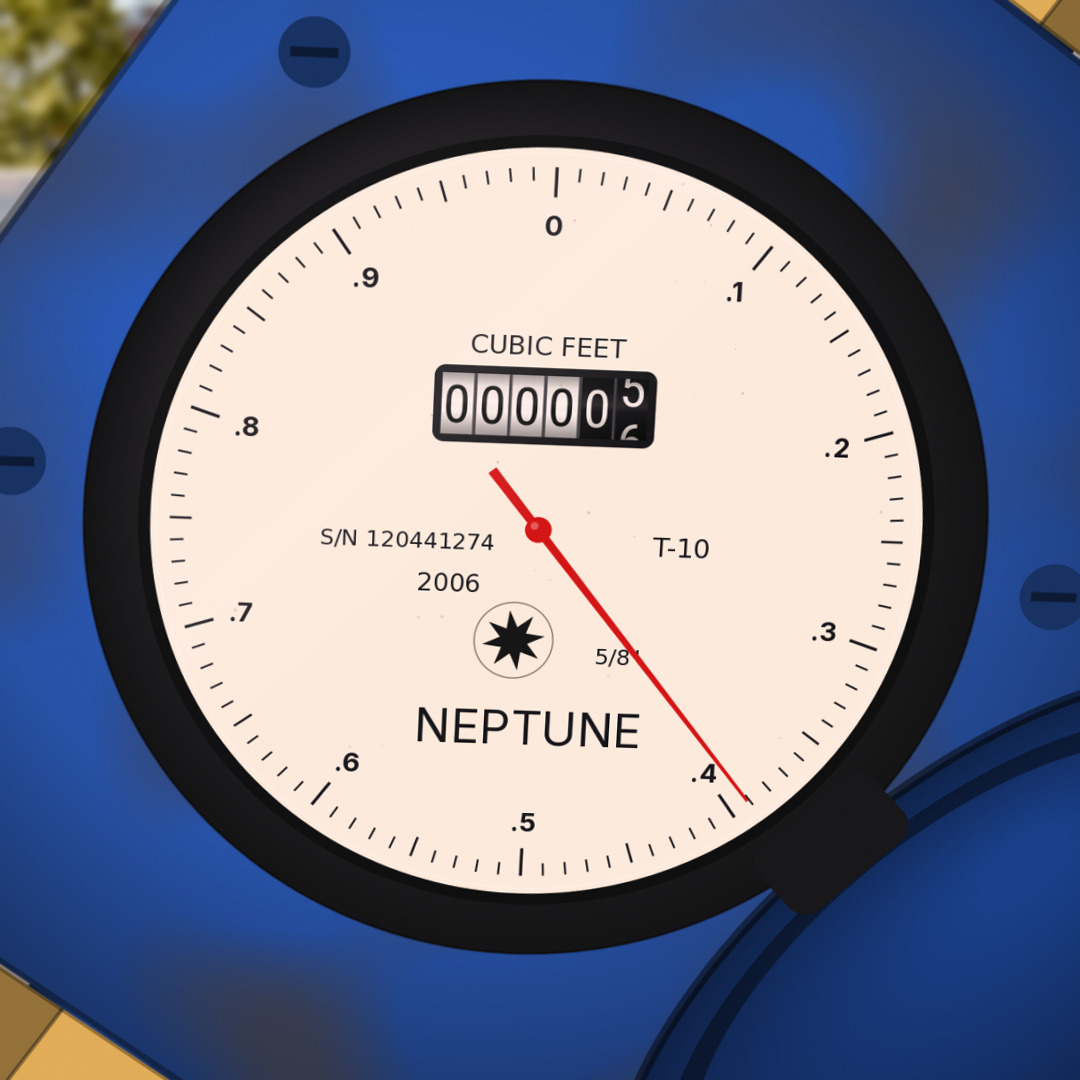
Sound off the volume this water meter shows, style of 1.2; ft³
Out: 5.39; ft³
